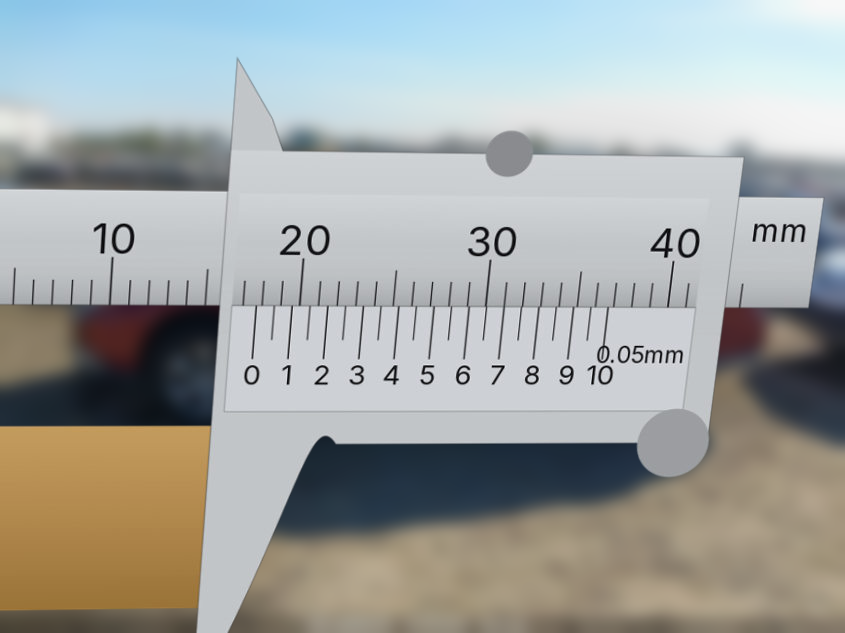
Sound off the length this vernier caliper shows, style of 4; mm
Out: 17.7; mm
